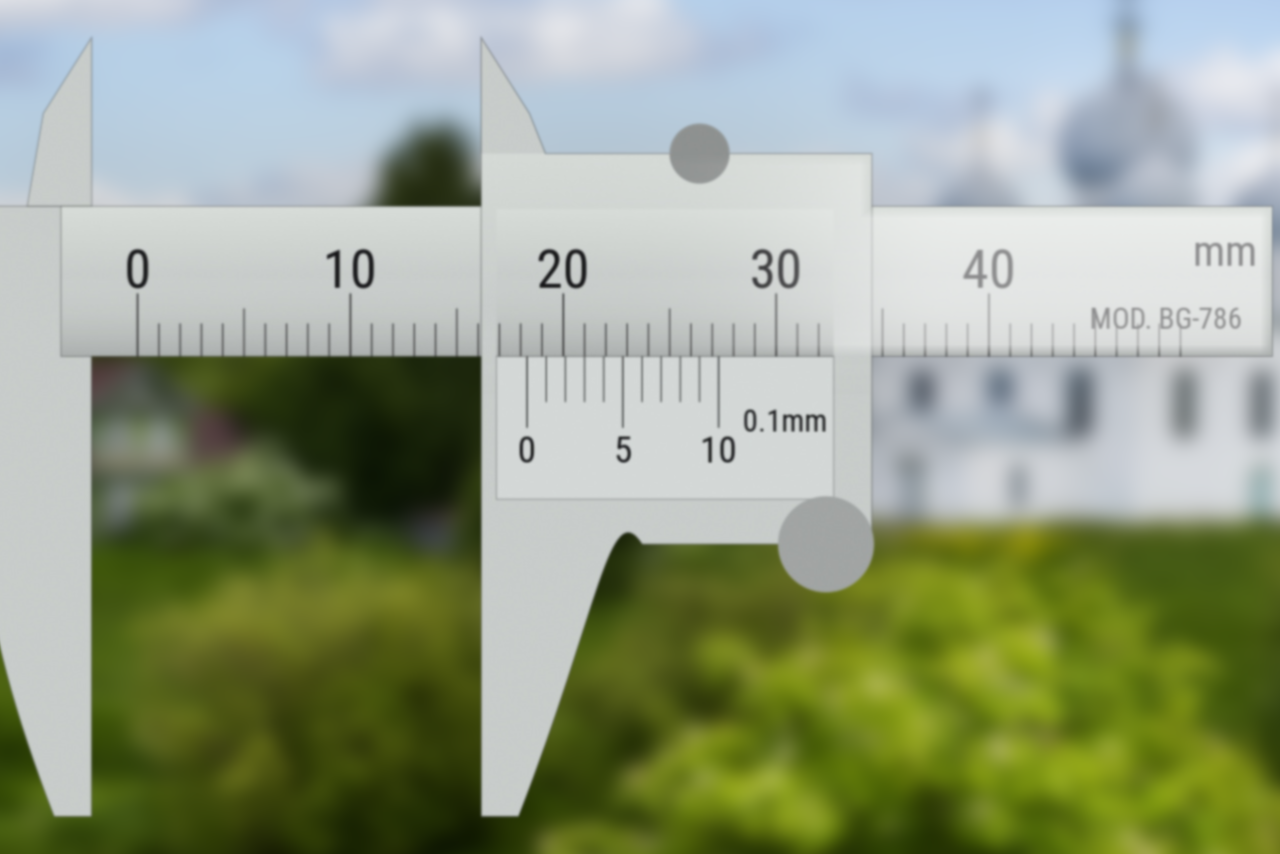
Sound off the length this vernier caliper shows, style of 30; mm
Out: 18.3; mm
